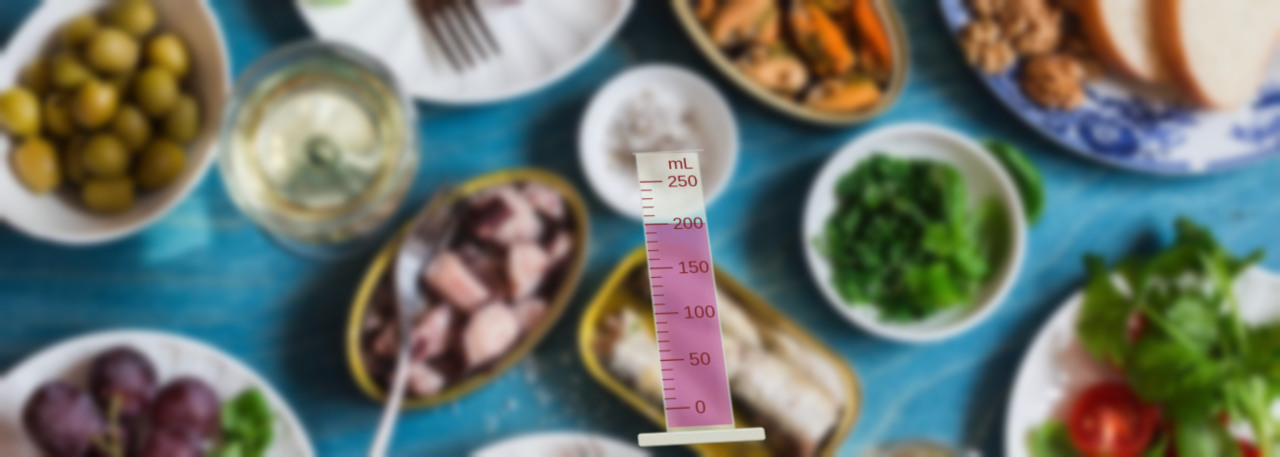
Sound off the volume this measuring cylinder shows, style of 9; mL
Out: 200; mL
